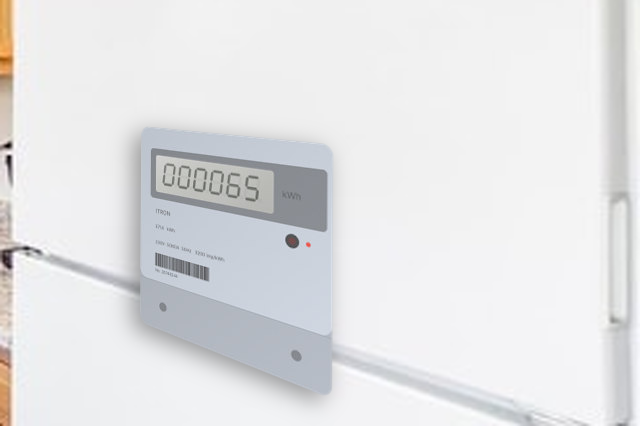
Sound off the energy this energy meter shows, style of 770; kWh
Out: 65; kWh
